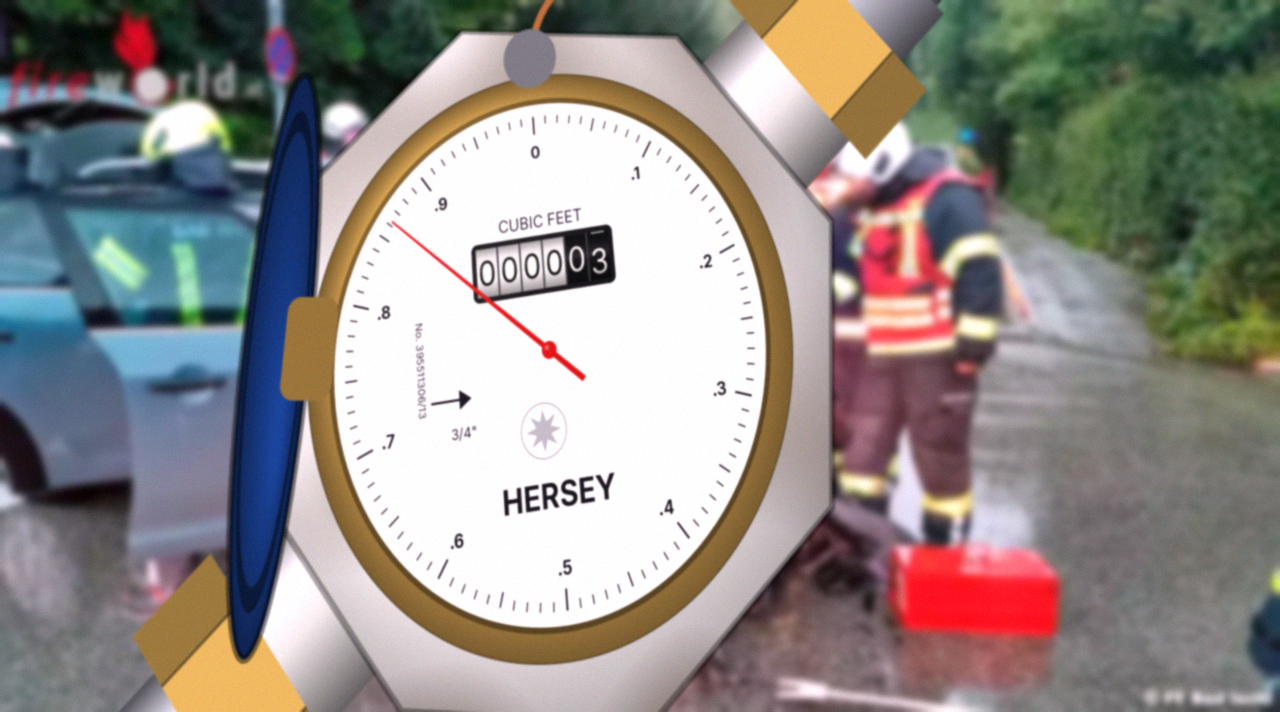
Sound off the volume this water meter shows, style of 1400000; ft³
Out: 2.86; ft³
